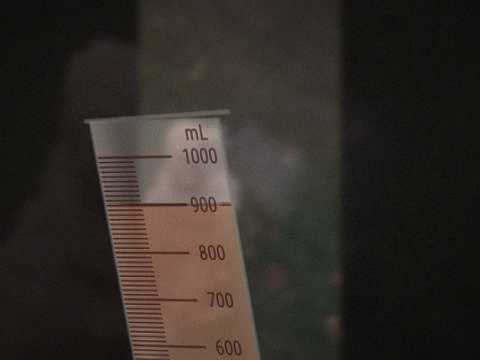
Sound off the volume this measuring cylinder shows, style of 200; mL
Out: 900; mL
